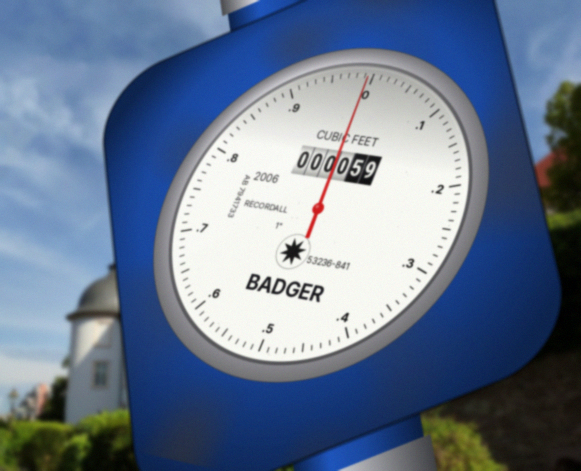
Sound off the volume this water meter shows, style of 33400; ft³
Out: 58.99; ft³
